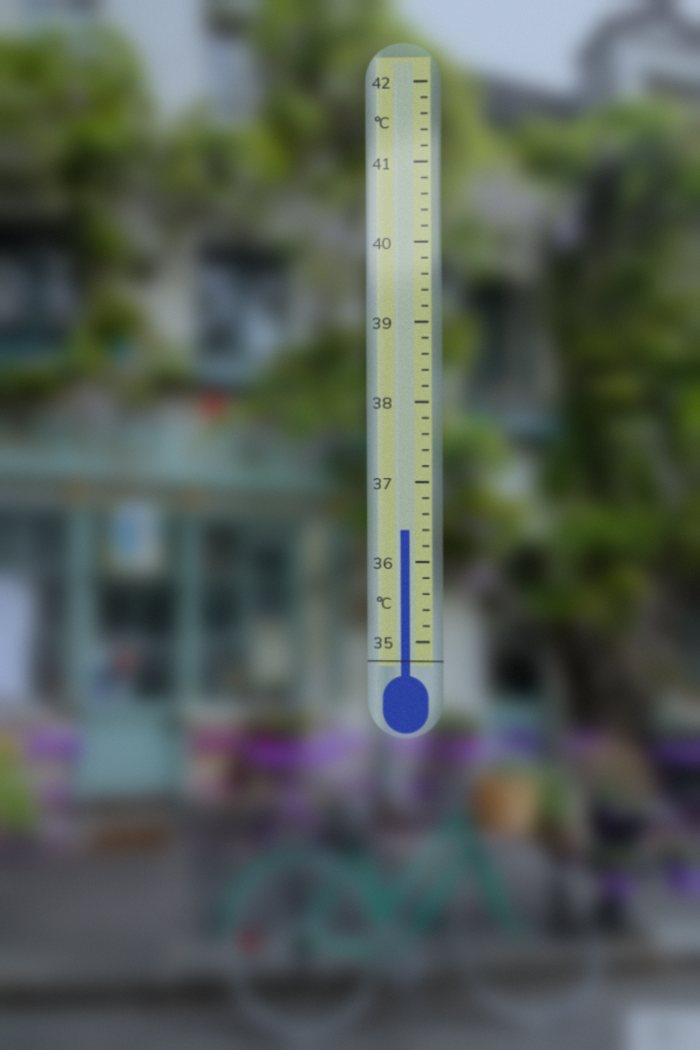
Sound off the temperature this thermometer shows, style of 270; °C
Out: 36.4; °C
